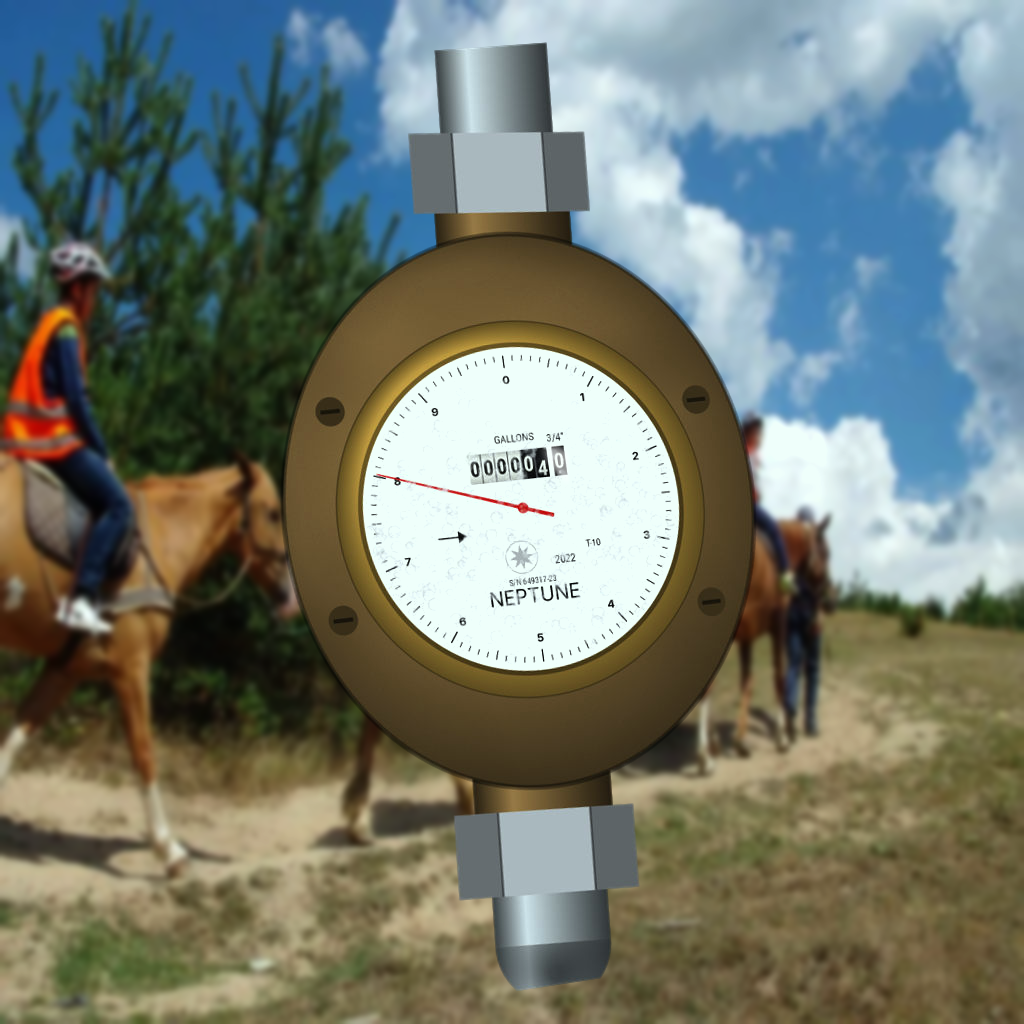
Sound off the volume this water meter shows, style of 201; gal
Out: 38.0; gal
